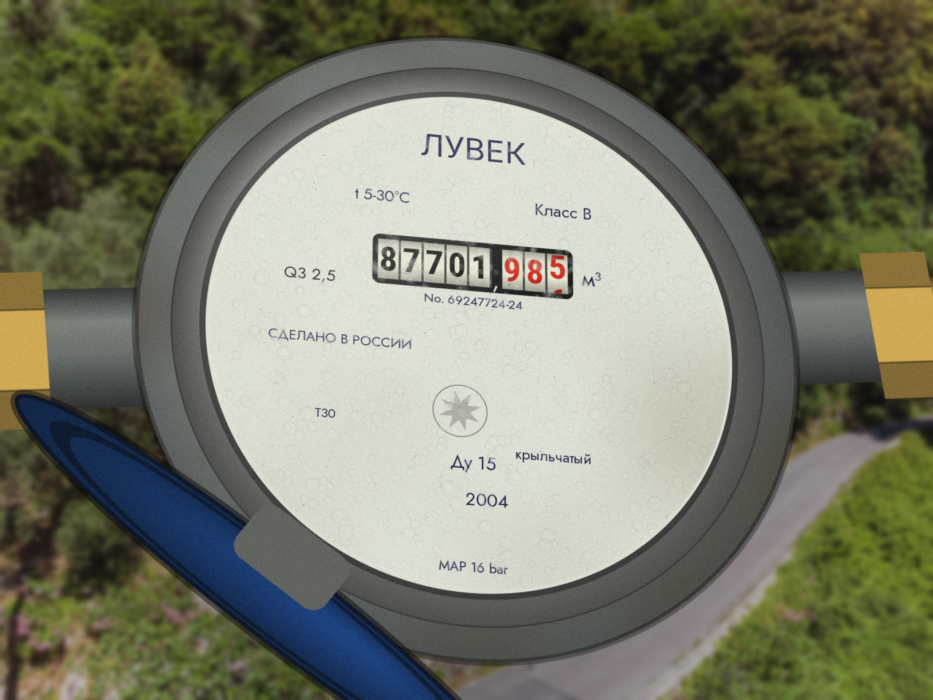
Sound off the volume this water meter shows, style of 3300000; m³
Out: 87701.985; m³
